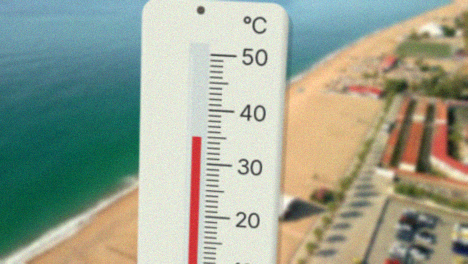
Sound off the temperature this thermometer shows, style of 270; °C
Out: 35; °C
